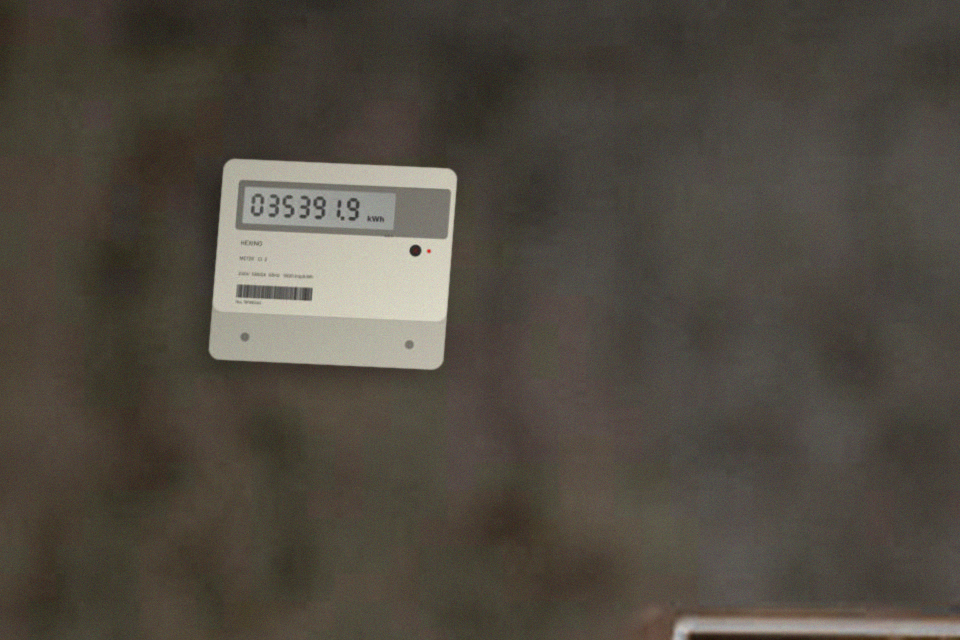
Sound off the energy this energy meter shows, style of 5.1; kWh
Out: 35391.9; kWh
